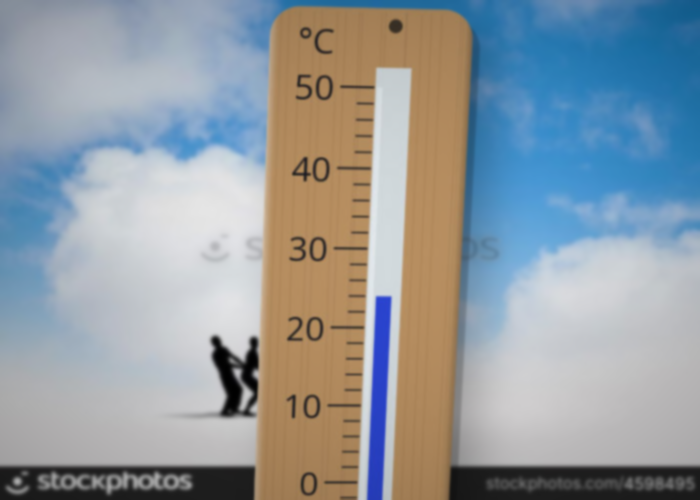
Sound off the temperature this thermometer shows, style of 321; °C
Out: 24; °C
